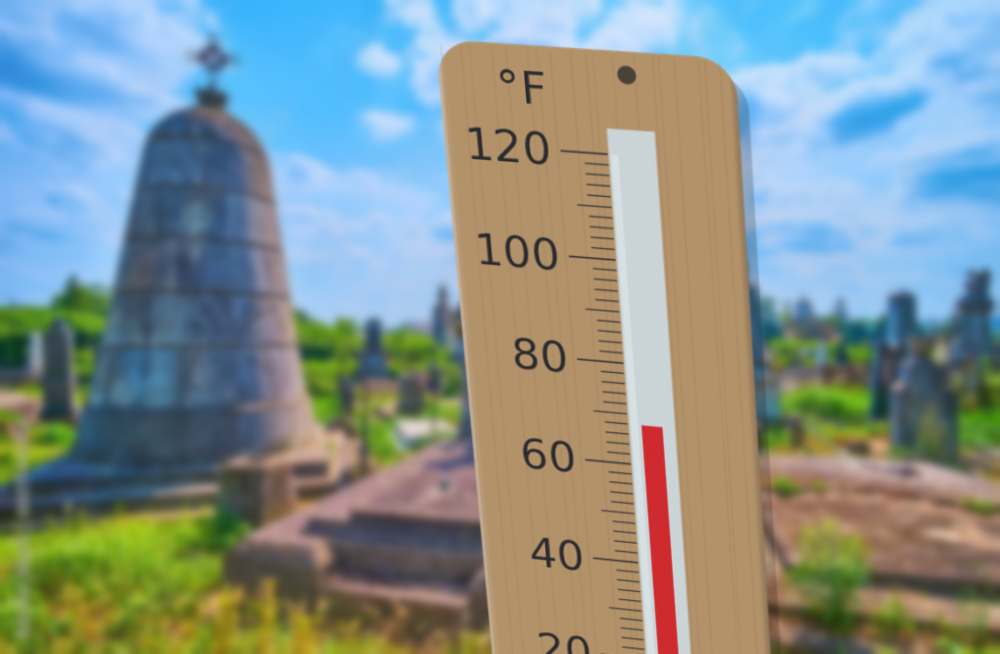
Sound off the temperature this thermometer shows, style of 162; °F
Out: 68; °F
